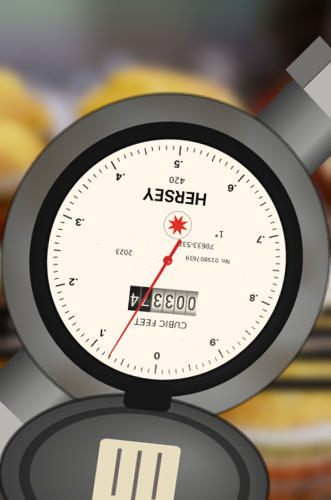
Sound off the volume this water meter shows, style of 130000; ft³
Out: 3374.07; ft³
